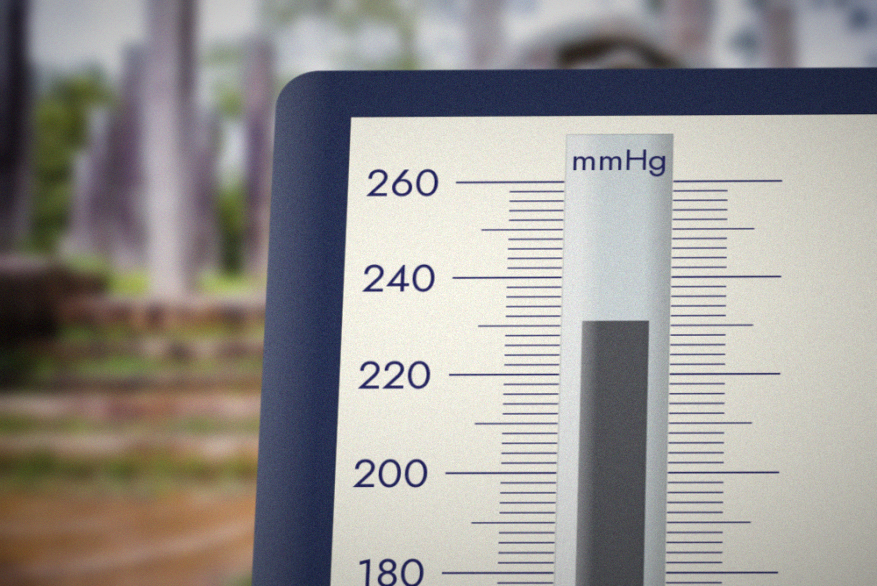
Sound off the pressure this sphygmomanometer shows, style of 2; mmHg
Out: 231; mmHg
